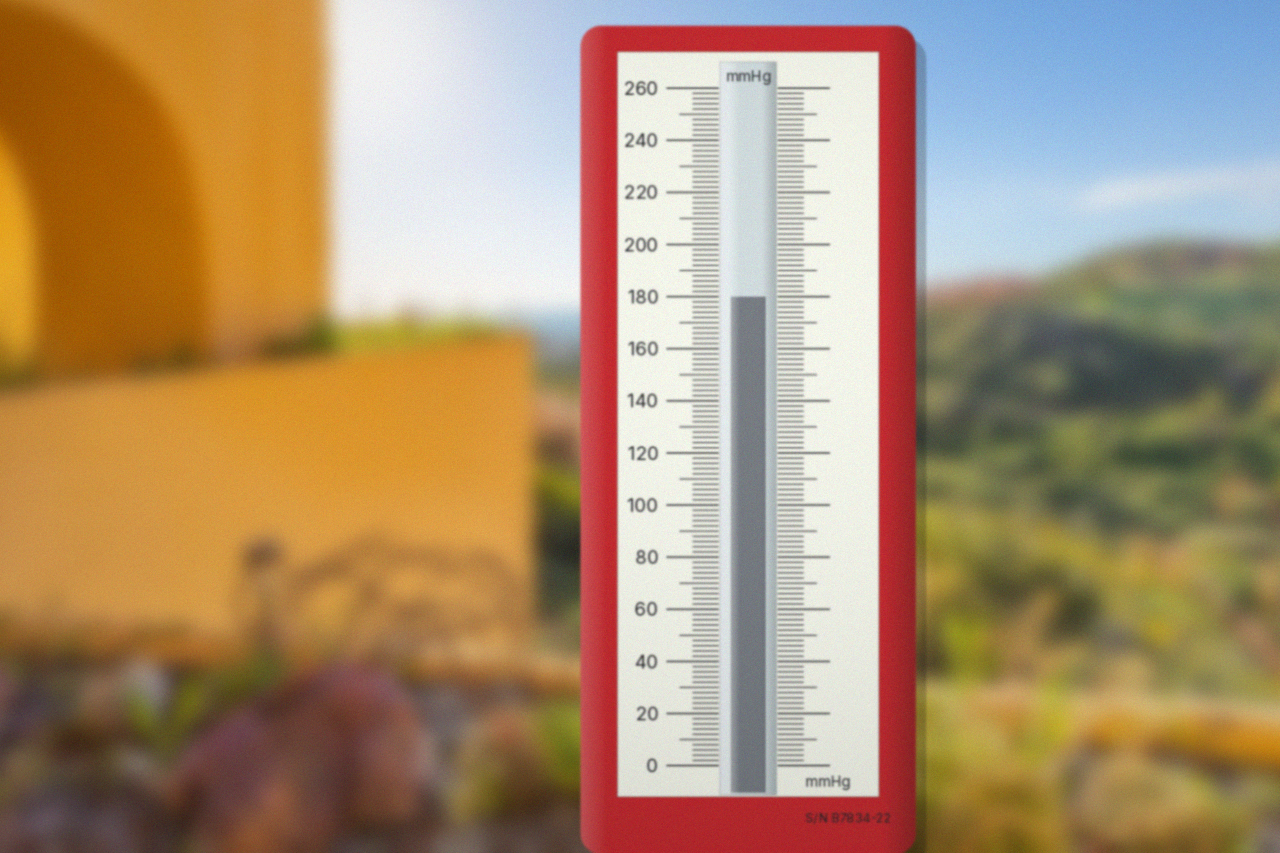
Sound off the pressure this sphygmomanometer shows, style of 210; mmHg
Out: 180; mmHg
